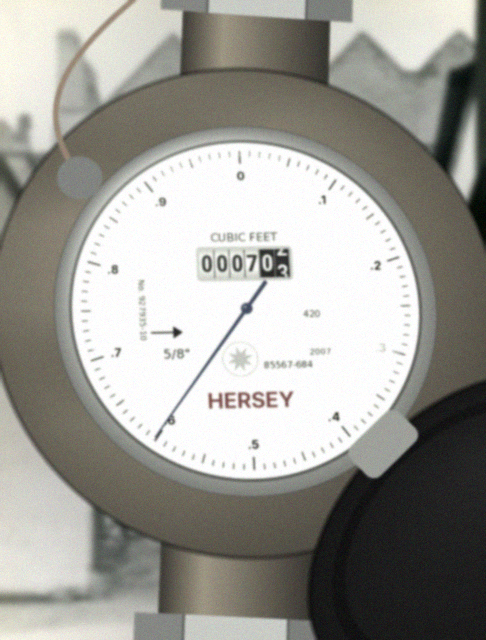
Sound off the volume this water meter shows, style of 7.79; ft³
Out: 702.60; ft³
